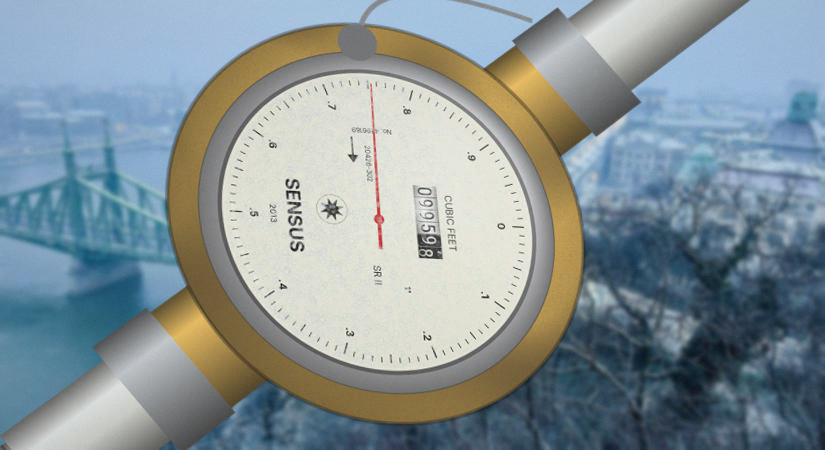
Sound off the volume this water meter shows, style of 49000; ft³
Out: 99597.75; ft³
